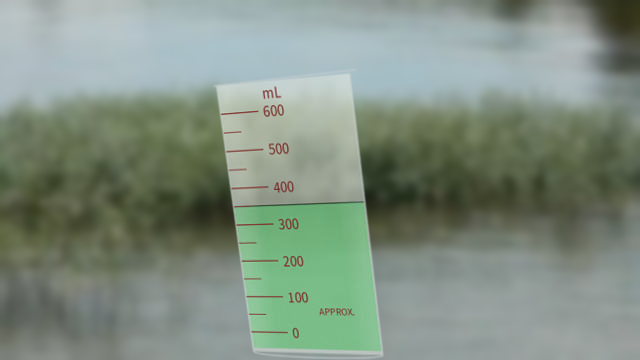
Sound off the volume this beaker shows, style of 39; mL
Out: 350; mL
